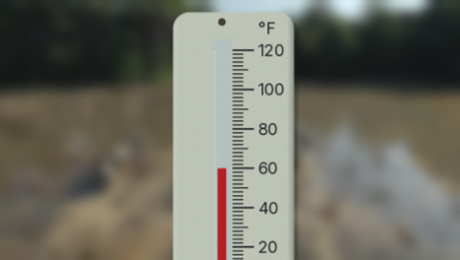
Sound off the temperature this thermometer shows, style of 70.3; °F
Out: 60; °F
